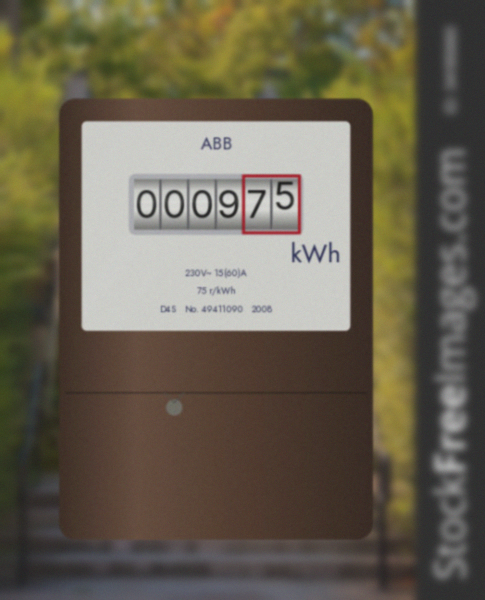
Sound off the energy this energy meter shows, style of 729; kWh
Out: 9.75; kWh
